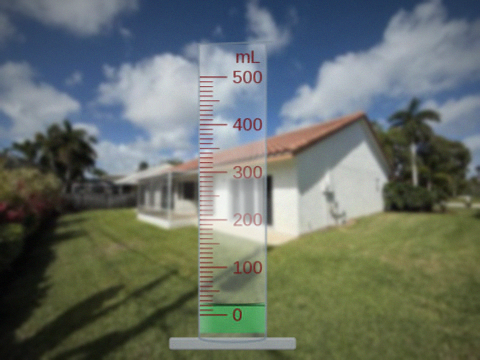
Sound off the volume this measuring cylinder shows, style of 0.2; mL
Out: 20; mL
